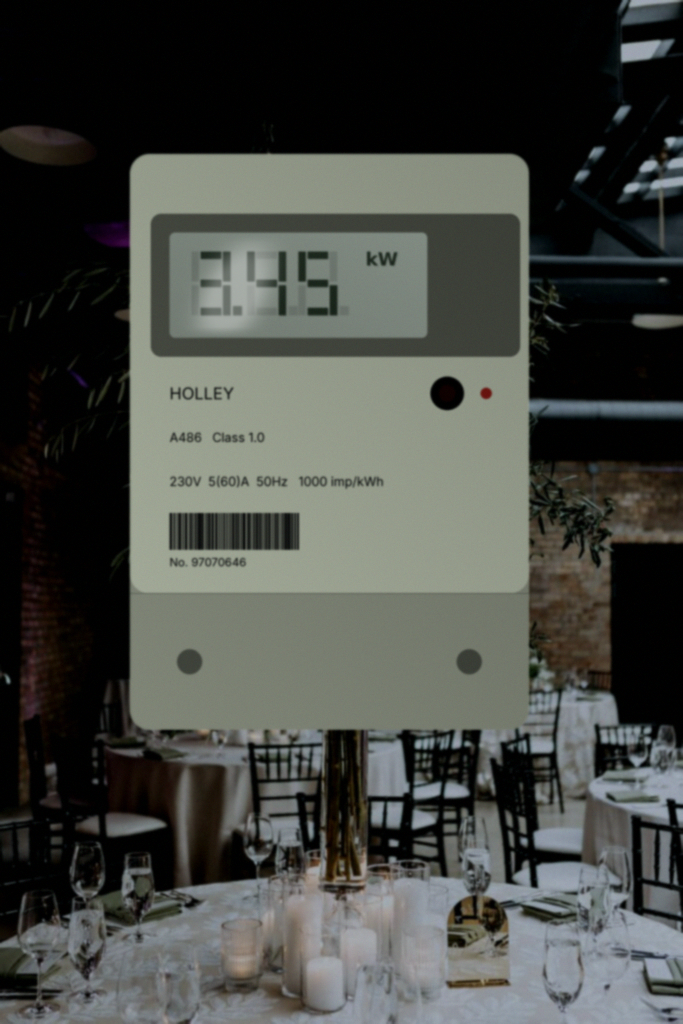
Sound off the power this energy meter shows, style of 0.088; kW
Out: 3.45; kW
